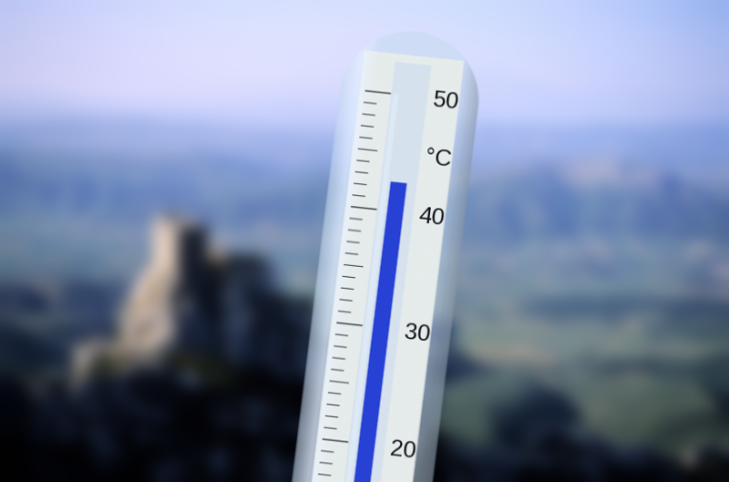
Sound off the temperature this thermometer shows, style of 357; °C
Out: 42.5; °C
